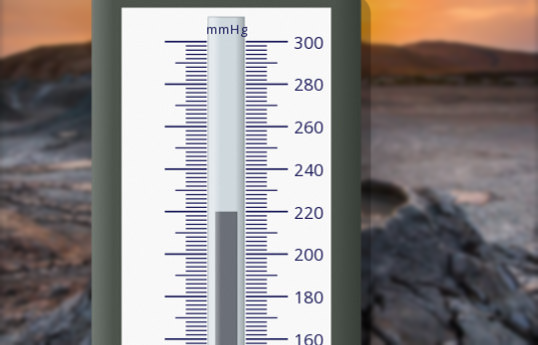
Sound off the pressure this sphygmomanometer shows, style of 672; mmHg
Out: 220; mmHg
